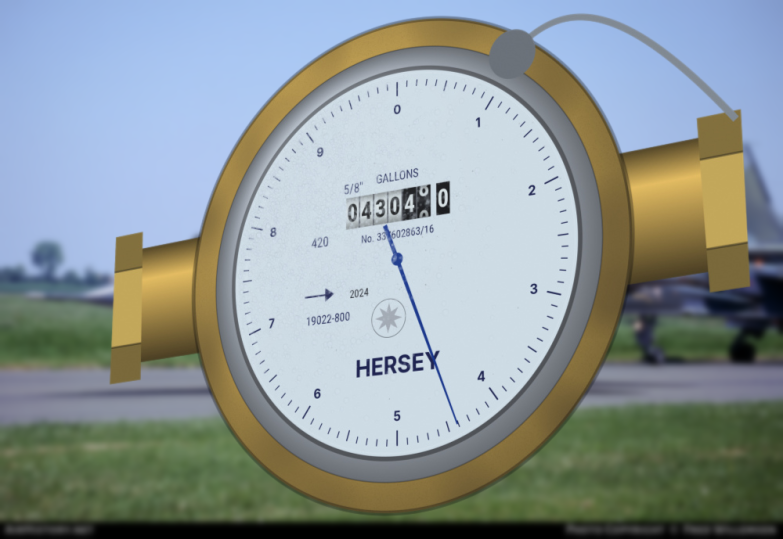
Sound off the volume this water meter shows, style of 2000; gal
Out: 430484.4; gal
